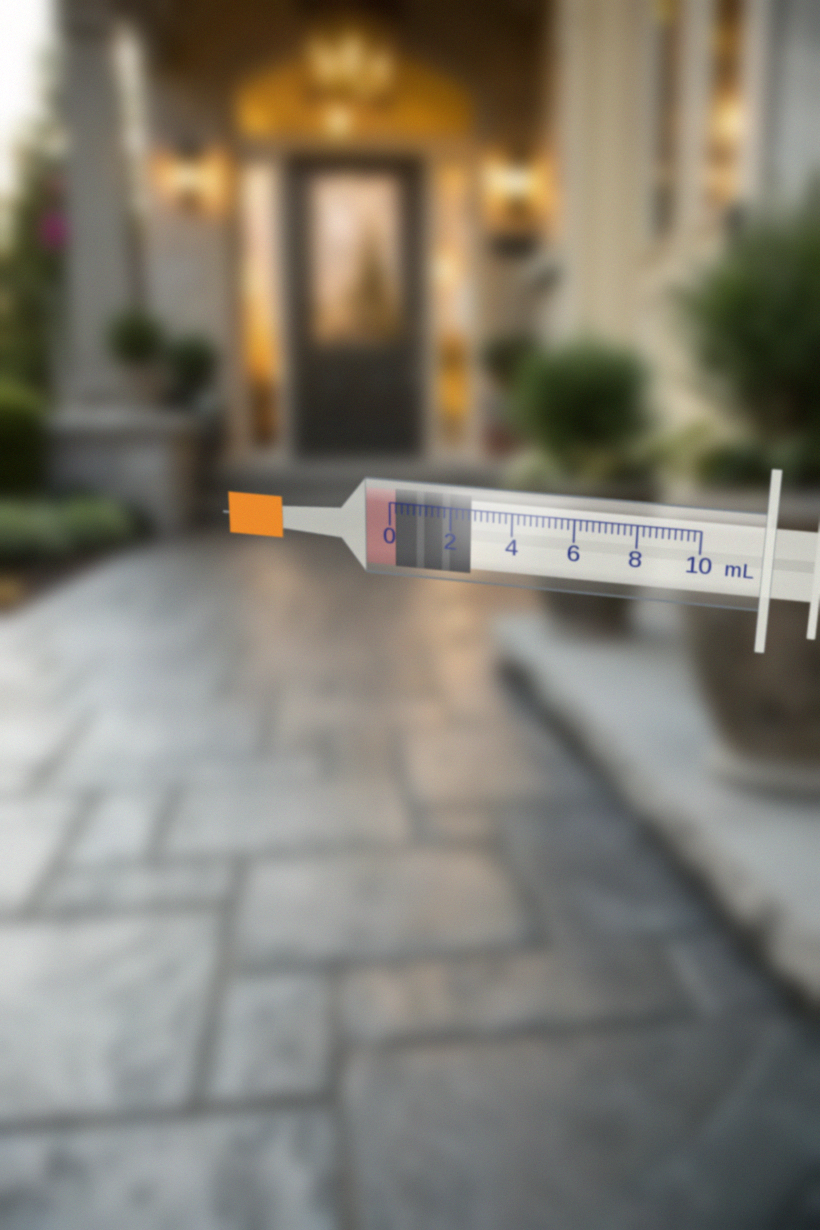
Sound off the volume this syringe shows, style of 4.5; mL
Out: 0.2; mL
